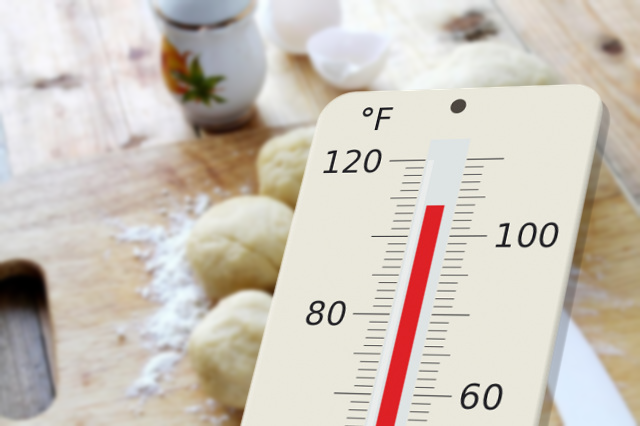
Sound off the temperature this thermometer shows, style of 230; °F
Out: 108; °F
